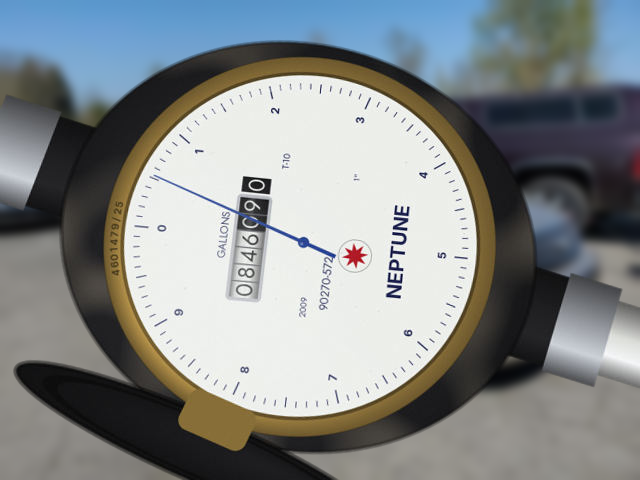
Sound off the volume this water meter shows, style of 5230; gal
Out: 846090.5; gal
